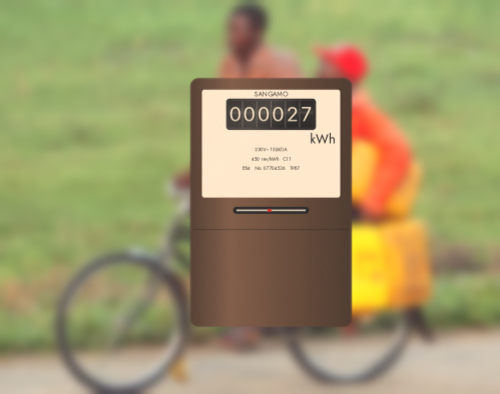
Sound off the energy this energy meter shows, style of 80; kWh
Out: 27; kWh
